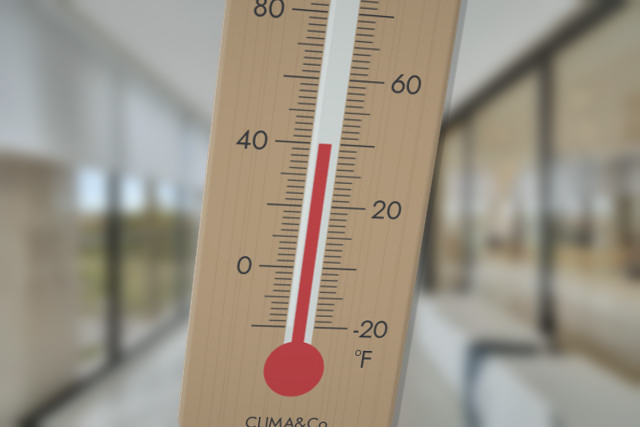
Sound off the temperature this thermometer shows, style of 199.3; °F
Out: 40; °F
